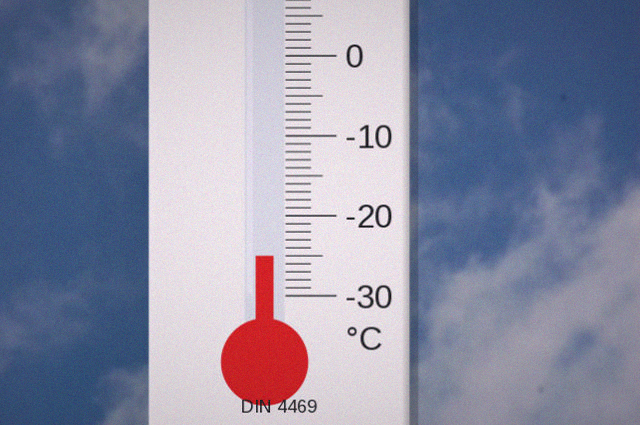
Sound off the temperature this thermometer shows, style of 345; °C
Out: -25; °C
